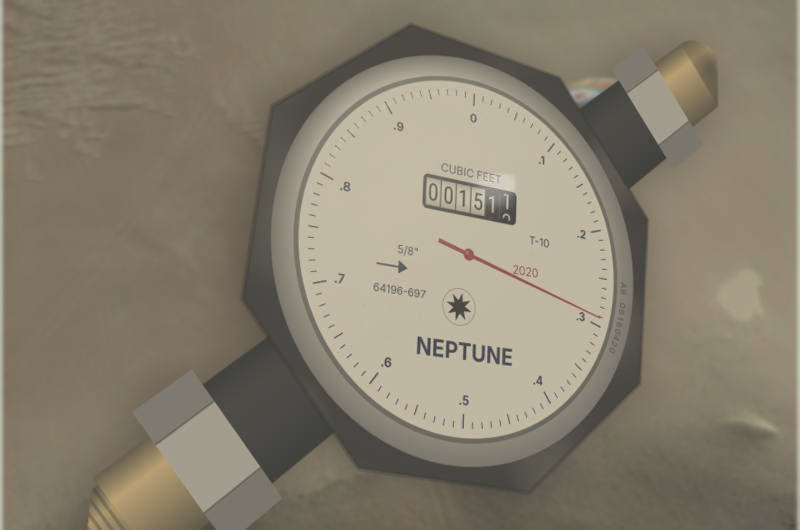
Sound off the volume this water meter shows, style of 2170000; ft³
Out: 1511.29; ft³
